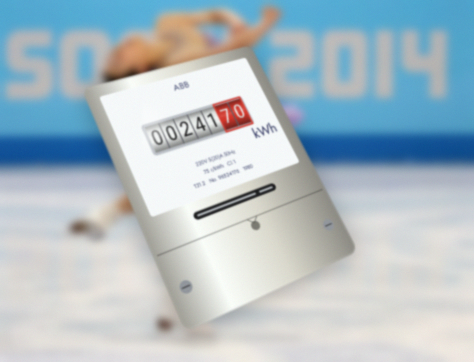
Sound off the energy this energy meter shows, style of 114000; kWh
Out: 241.70; kWh
